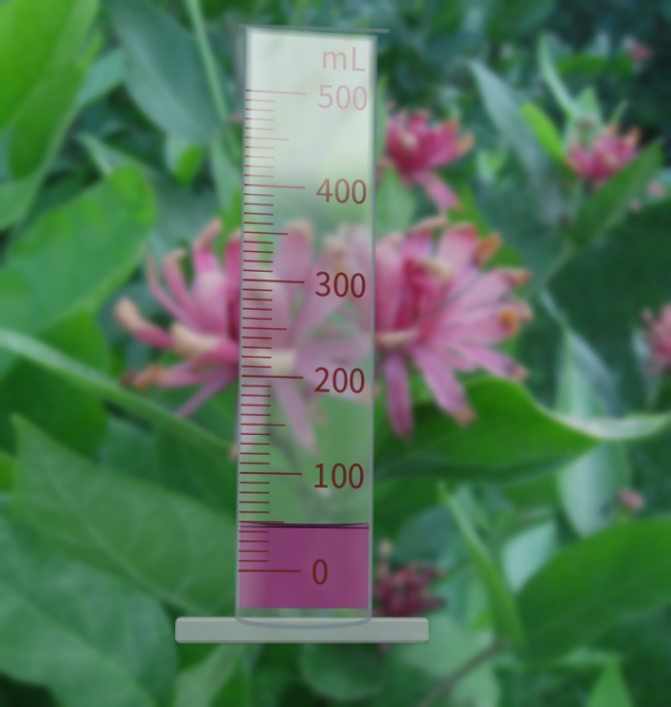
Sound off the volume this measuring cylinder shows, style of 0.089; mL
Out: 45; mL
